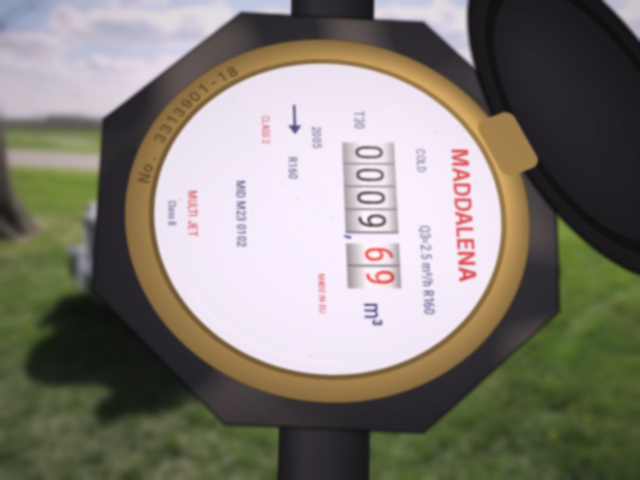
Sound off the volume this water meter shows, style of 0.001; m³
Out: 9.69; m³
